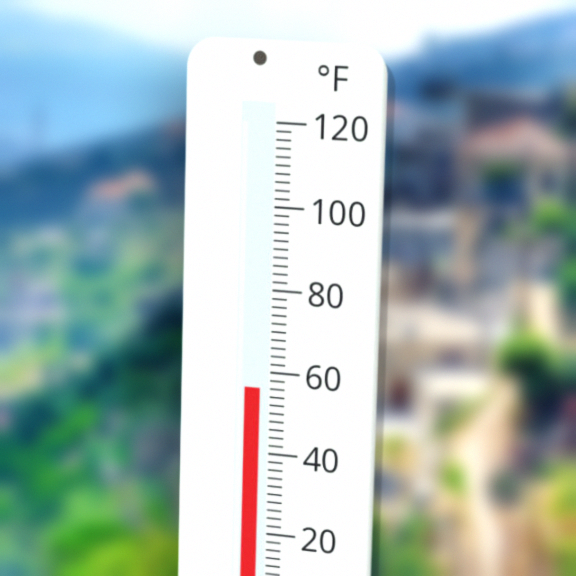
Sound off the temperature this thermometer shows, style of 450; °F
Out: 56; °F
